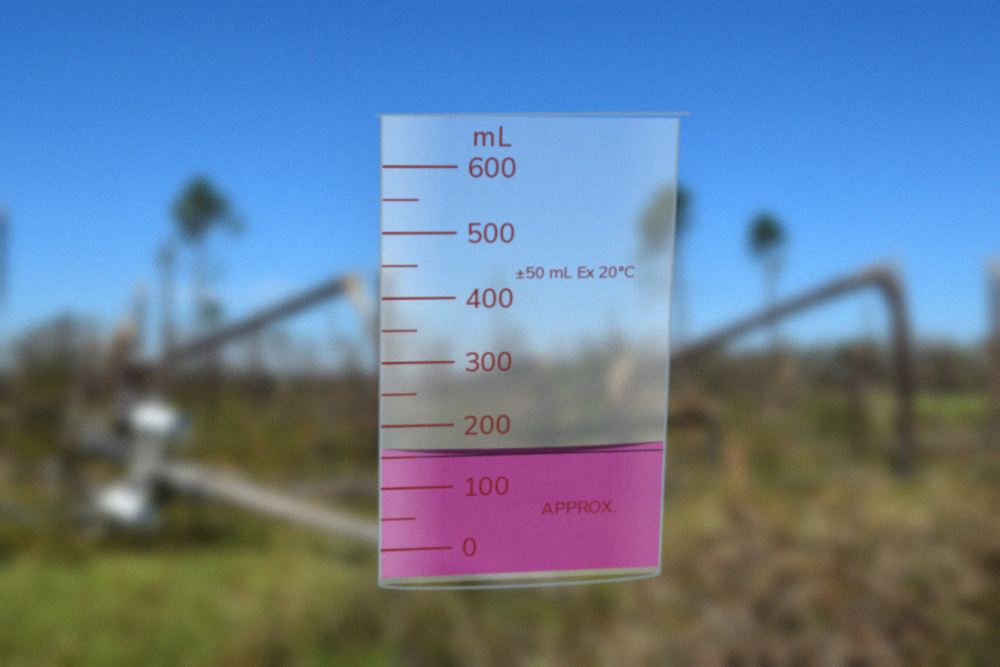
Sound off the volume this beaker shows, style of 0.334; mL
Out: 150; mL
